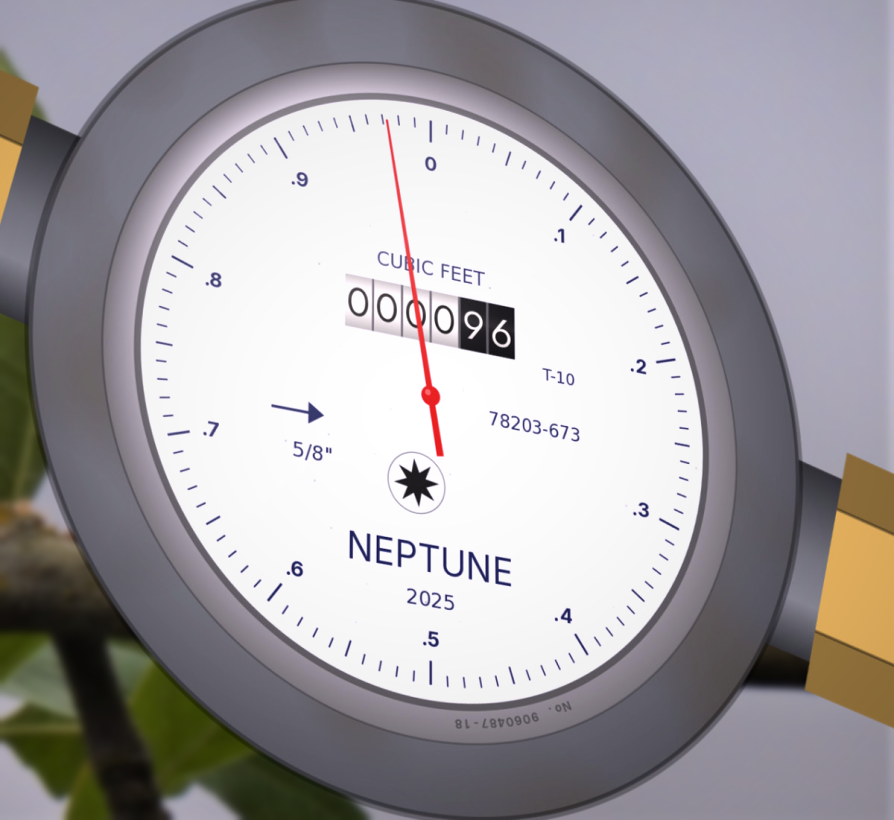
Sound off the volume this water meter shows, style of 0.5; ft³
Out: 95.97; ft³
